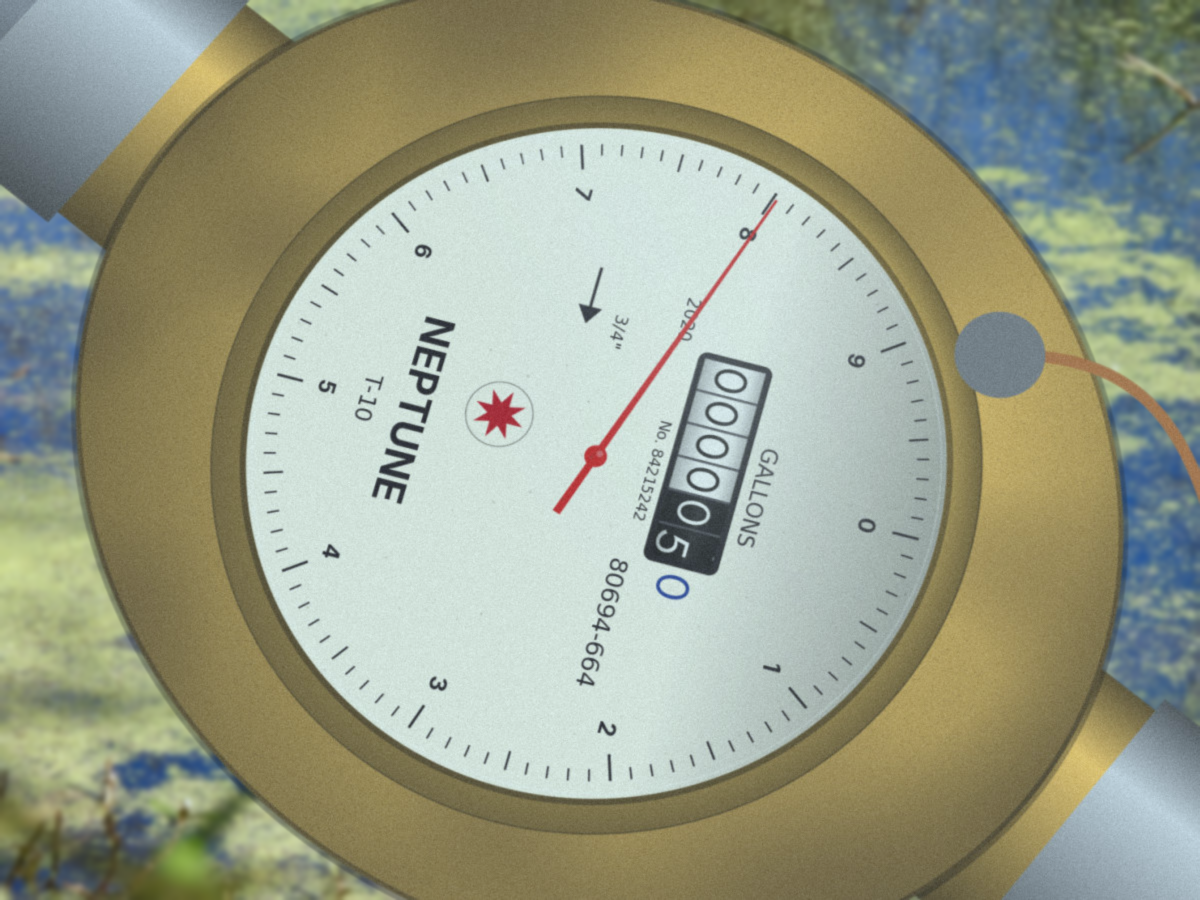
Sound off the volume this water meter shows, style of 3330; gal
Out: 48.0; gal
